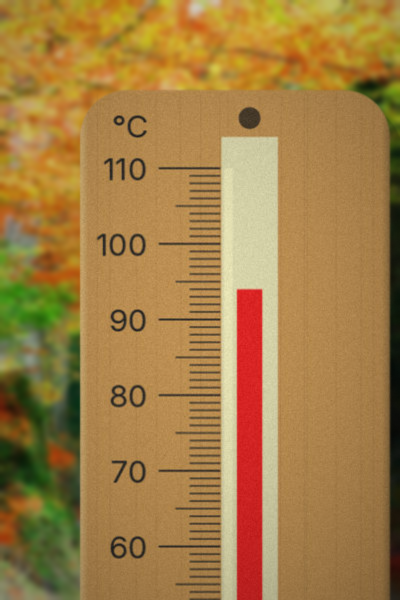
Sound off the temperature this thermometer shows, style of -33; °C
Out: 94; °C
